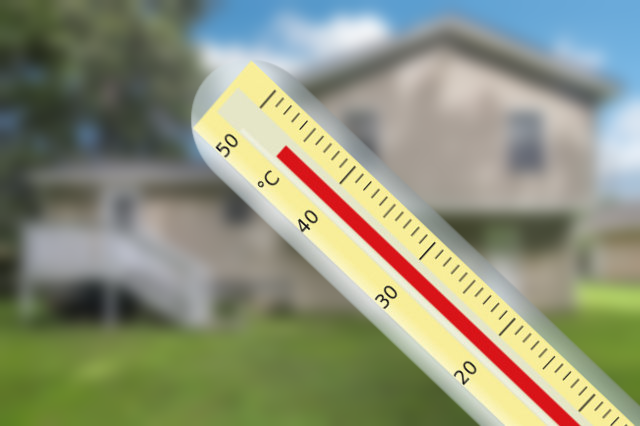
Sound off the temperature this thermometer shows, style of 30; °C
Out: 46; °C
